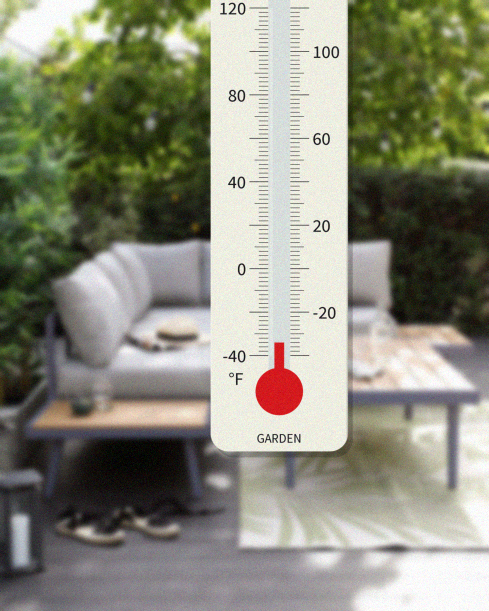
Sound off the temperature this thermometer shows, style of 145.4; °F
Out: -34; °F
